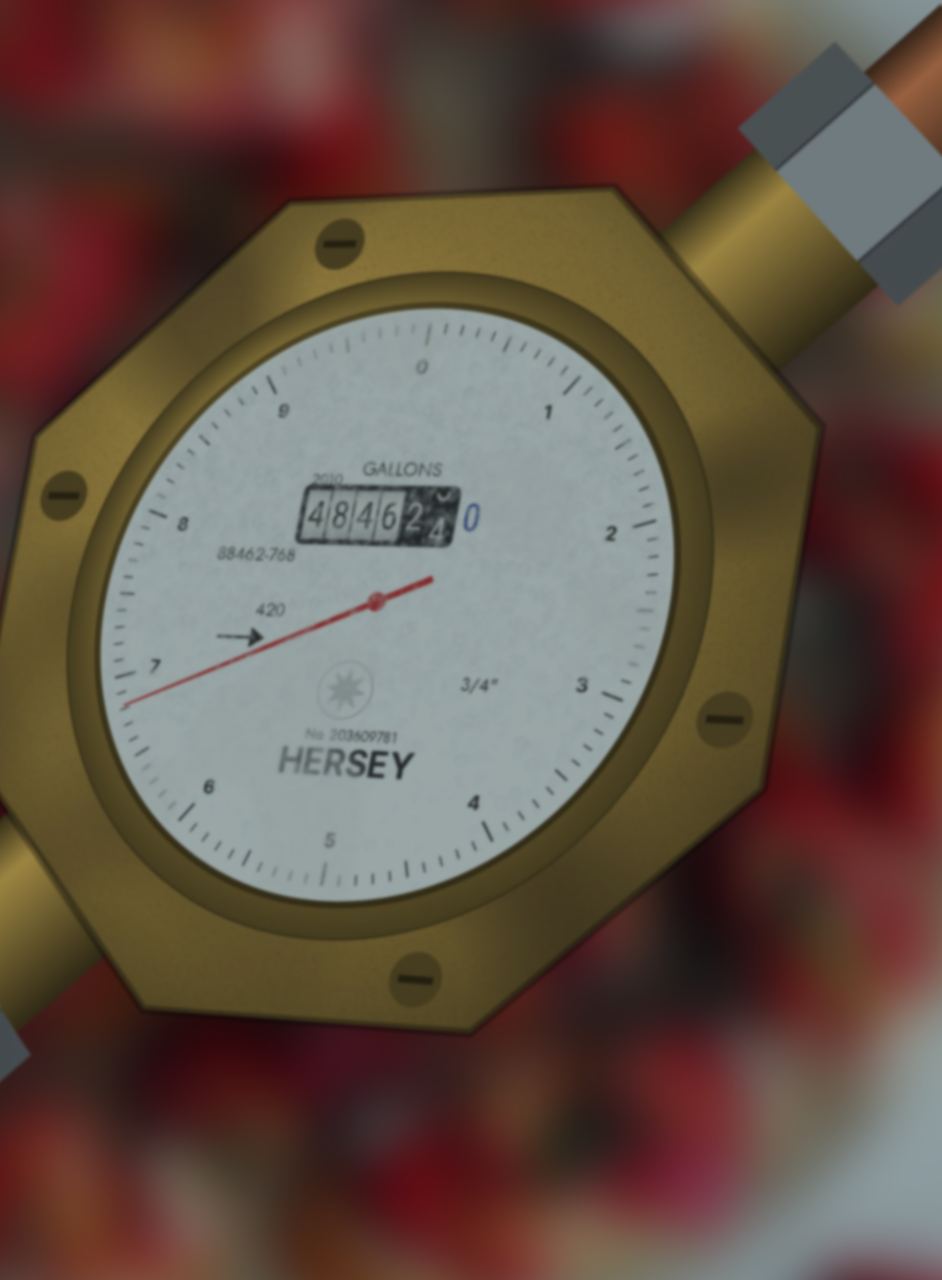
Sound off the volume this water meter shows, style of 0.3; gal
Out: 4846236.8; gal
